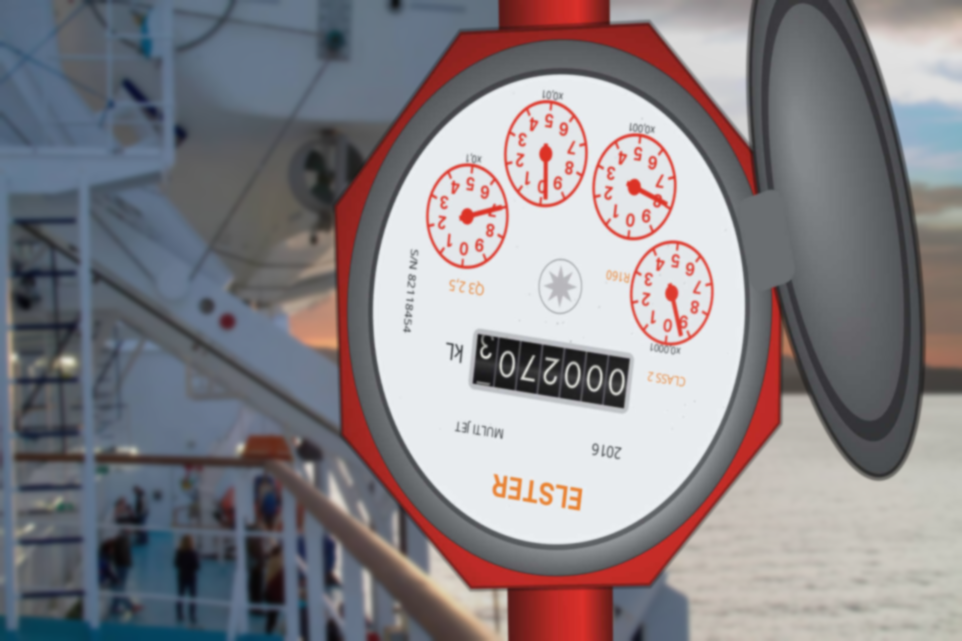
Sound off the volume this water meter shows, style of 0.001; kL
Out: 2702.6979; kL
